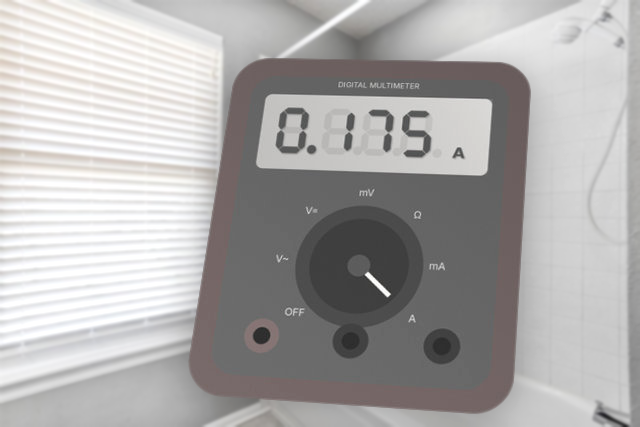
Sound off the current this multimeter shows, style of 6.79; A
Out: 0.175; A
